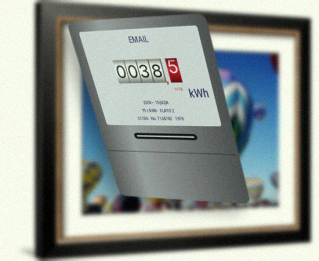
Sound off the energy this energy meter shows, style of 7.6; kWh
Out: 38.5; kWh
